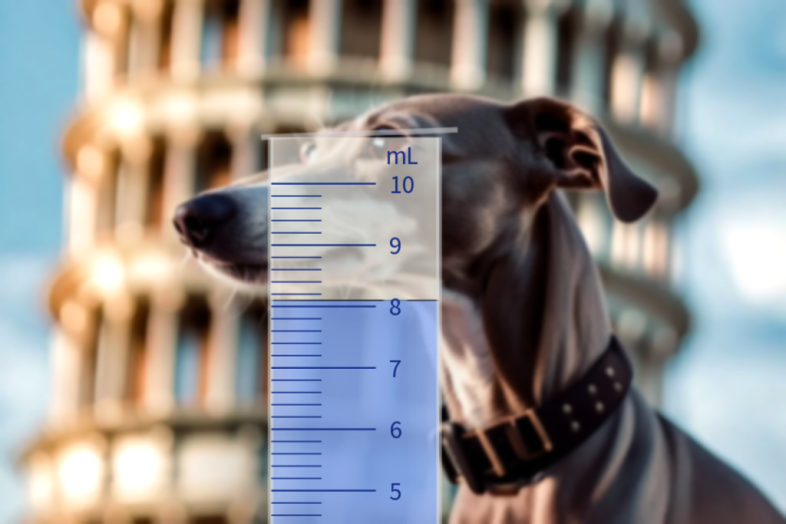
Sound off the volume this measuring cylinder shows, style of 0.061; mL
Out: 8.1; mL
